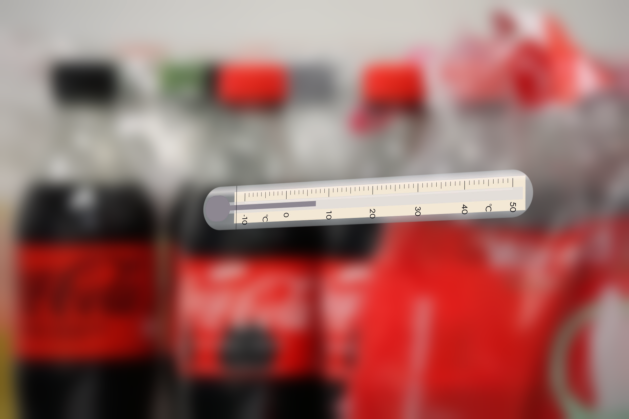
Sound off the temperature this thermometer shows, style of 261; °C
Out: 7; °C
